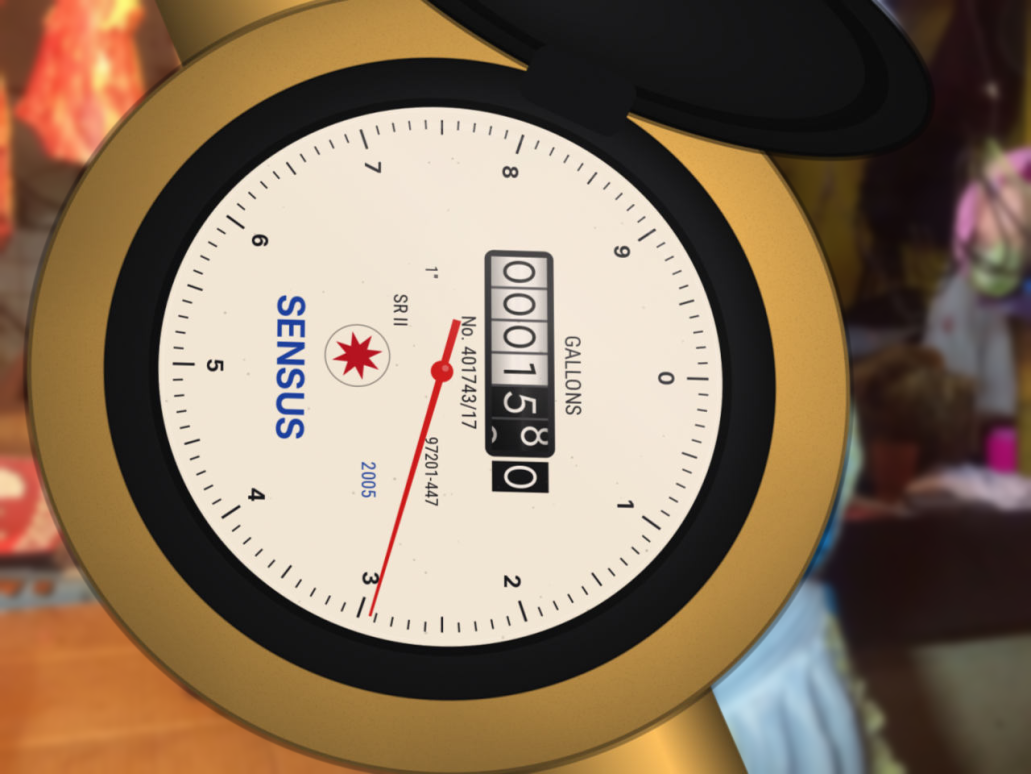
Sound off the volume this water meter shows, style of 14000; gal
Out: 1582.9; gal
